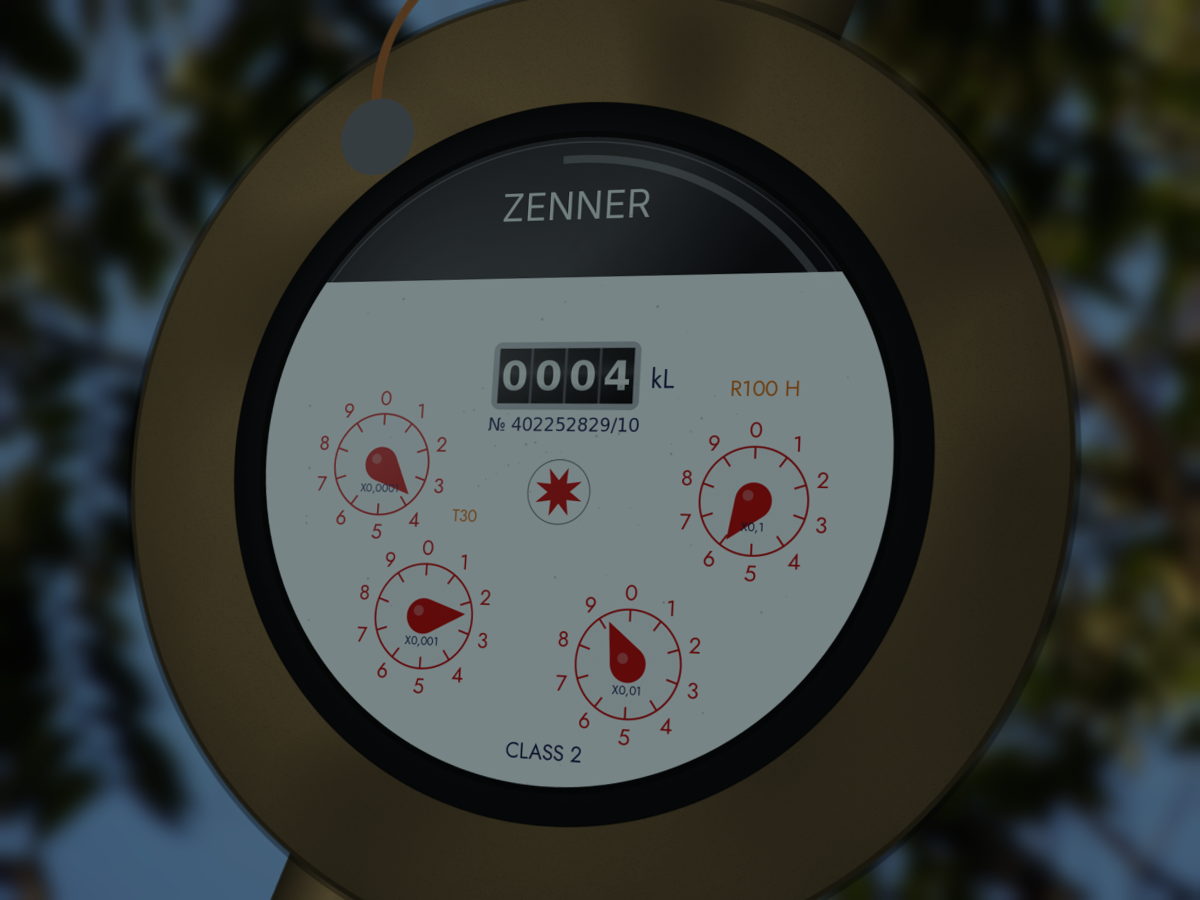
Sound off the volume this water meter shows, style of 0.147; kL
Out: 4.5923; kL
